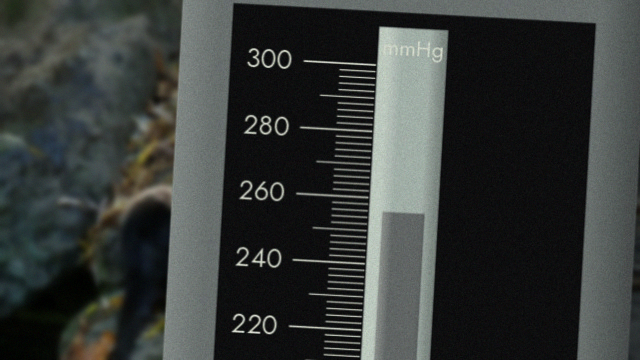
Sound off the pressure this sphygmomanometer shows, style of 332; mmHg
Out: 256; mmHg
